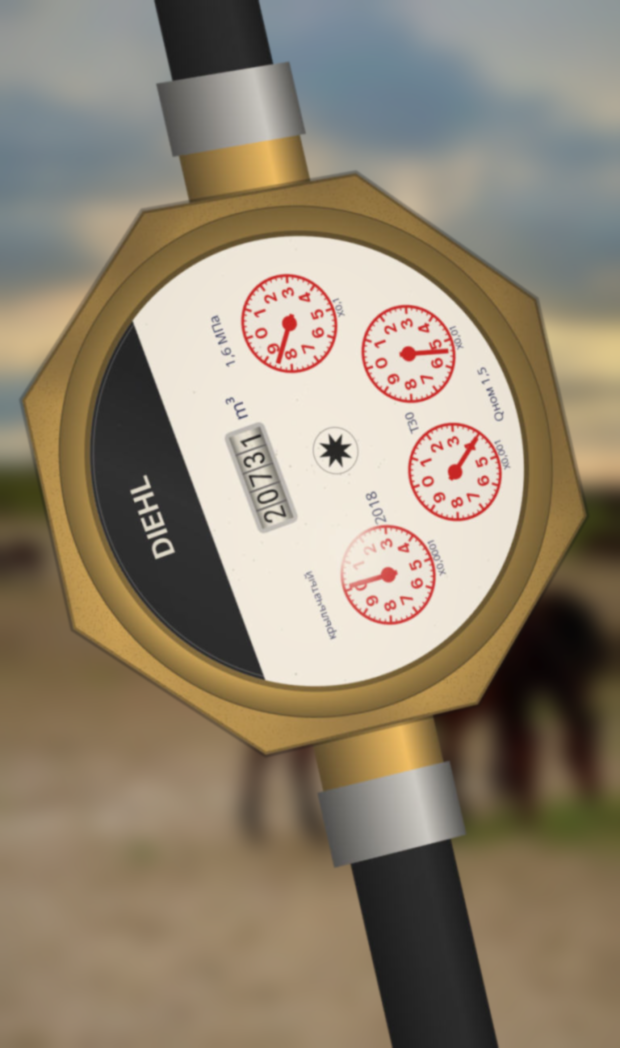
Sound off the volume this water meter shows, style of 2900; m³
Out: 20730.8540; m³
